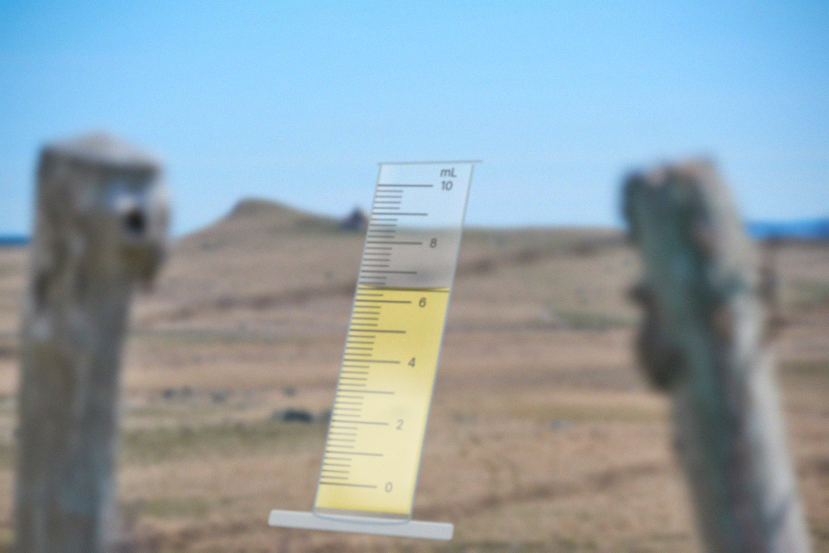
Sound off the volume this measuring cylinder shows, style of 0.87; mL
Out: 6.4; mL
